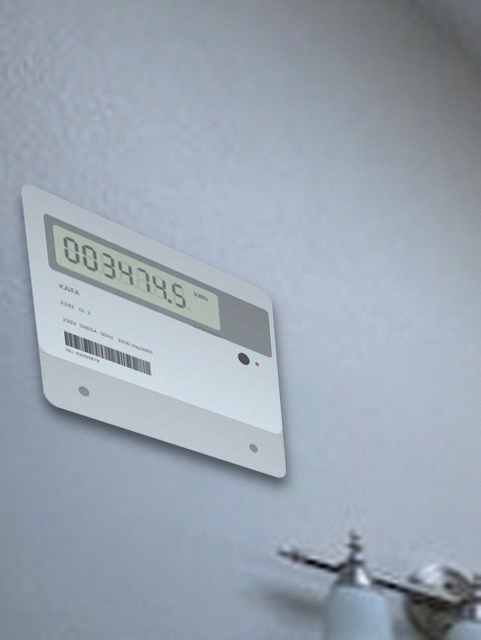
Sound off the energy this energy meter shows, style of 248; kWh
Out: 3474.5; kWh
